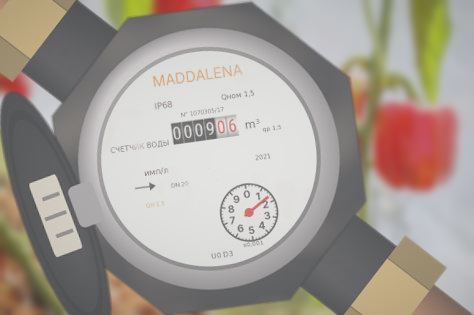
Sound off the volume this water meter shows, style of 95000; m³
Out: 9.061; m³
